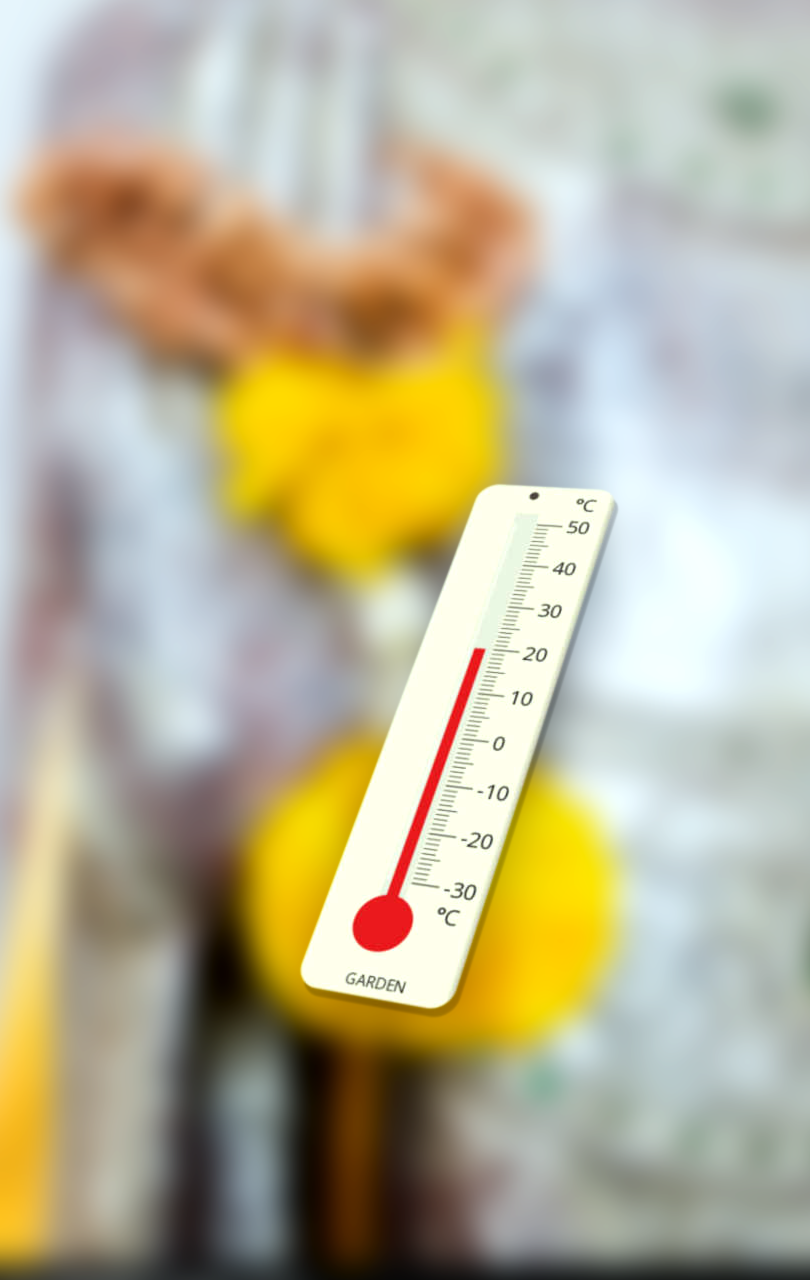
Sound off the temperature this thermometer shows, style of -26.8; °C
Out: 20; °C
